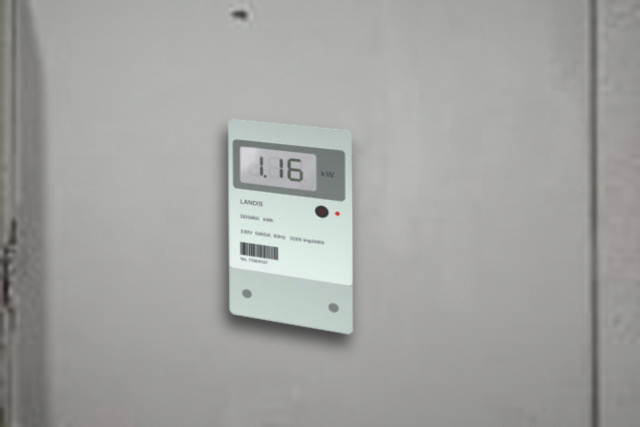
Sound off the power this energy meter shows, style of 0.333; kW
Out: 1.16; kW
